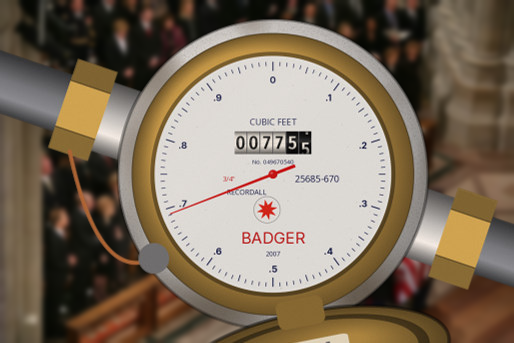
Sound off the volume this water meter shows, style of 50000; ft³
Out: 7754.69; ft³
